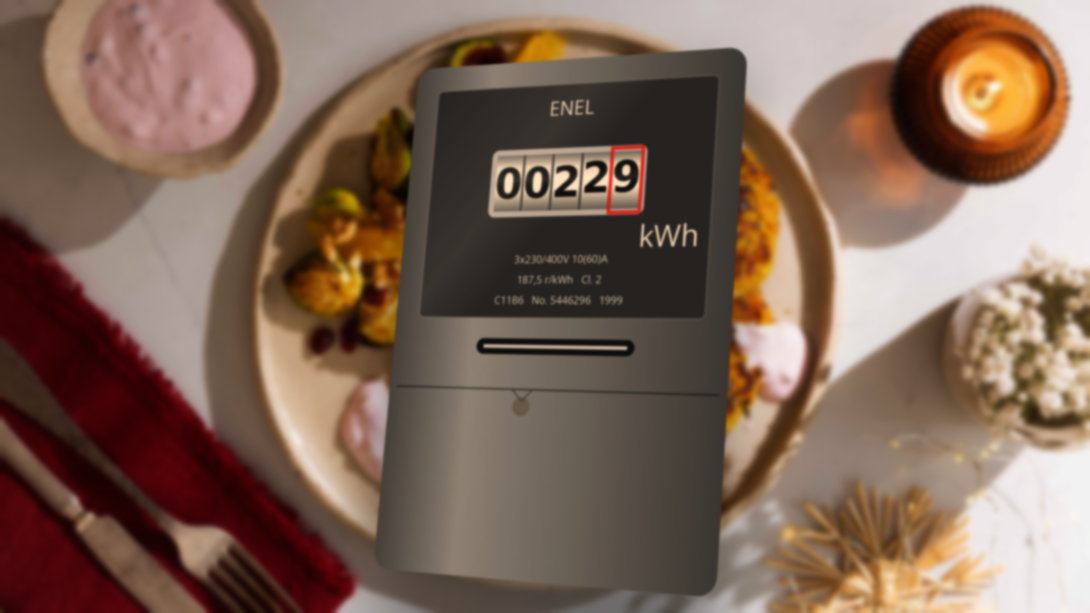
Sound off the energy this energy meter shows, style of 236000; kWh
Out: 22.9; kWh
